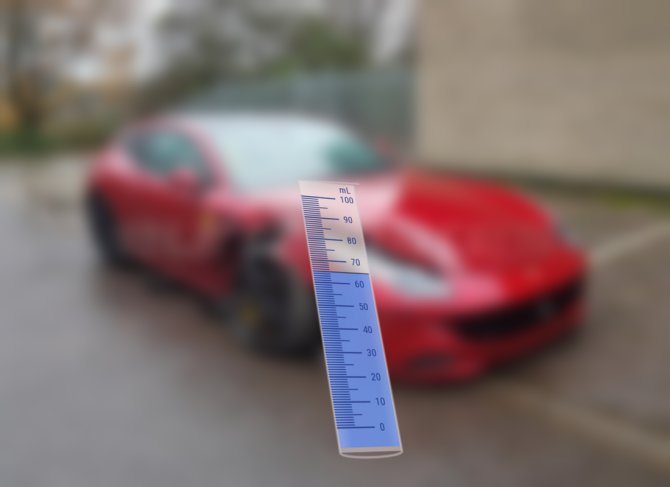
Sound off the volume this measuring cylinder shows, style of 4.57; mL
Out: 65; mL
